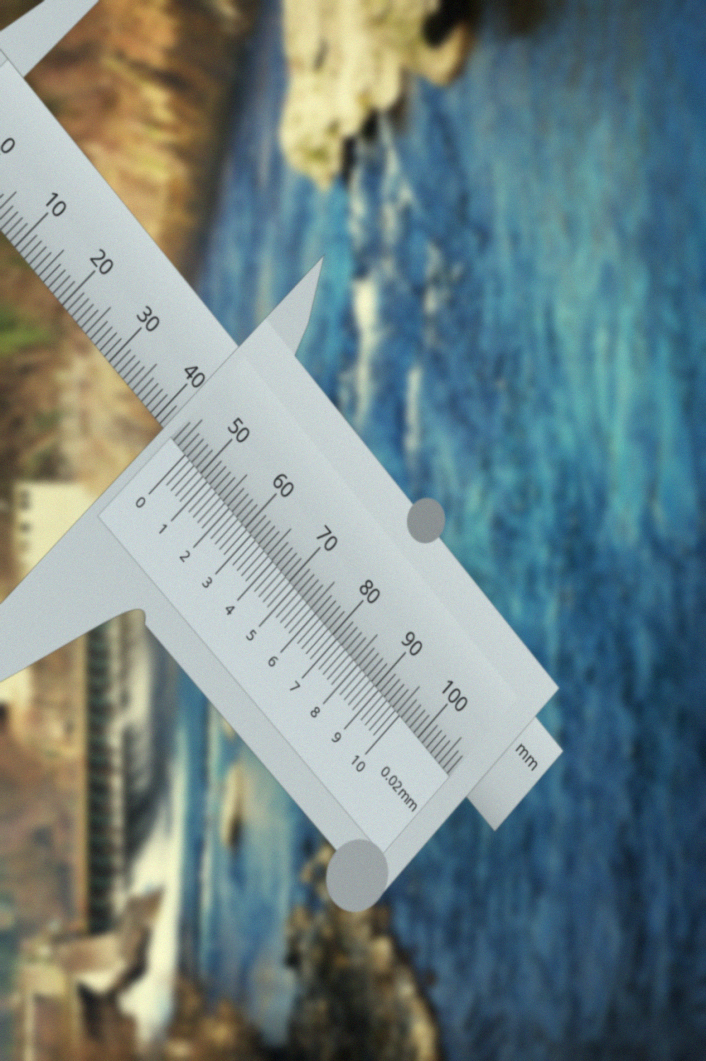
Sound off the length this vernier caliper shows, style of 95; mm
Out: 46.6; mm
